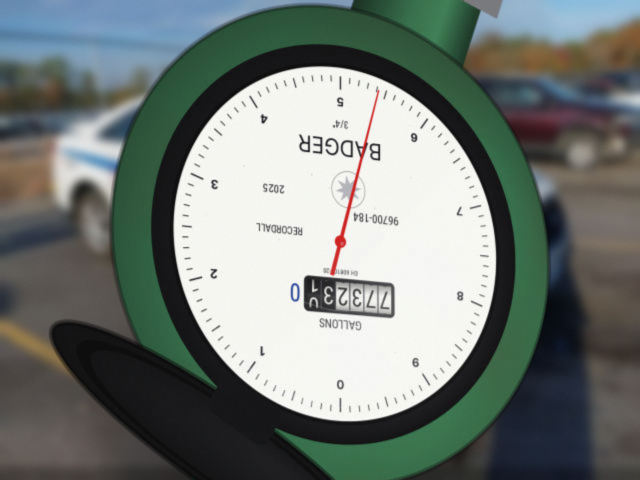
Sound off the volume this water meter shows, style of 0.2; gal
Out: 7732305.4; gal
